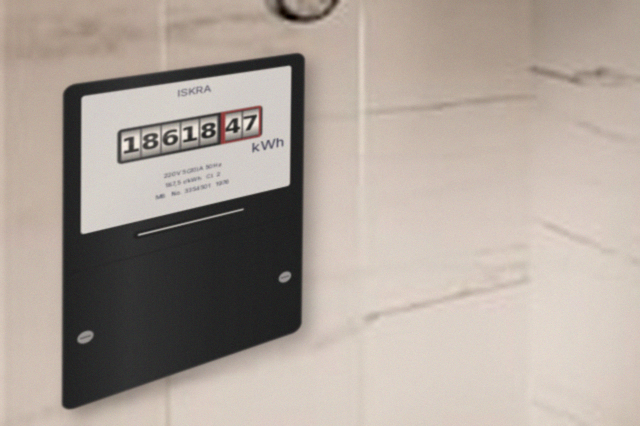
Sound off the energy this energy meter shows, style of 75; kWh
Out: 18618.47; kWh
